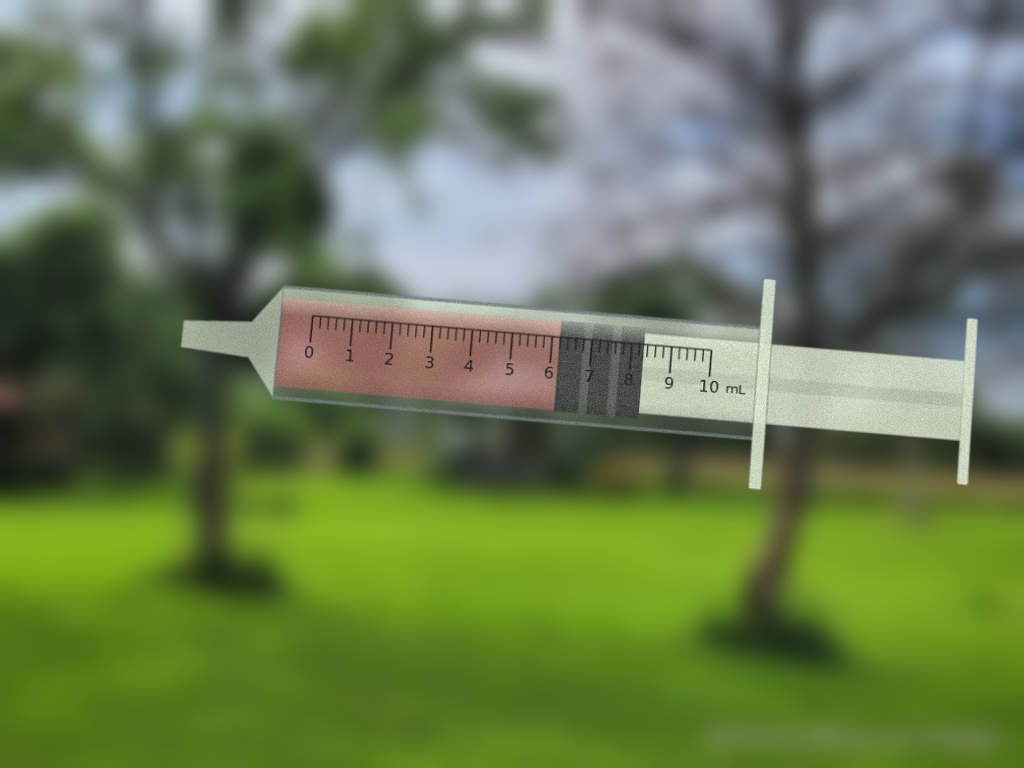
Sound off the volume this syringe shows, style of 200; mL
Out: 6.2; mL
